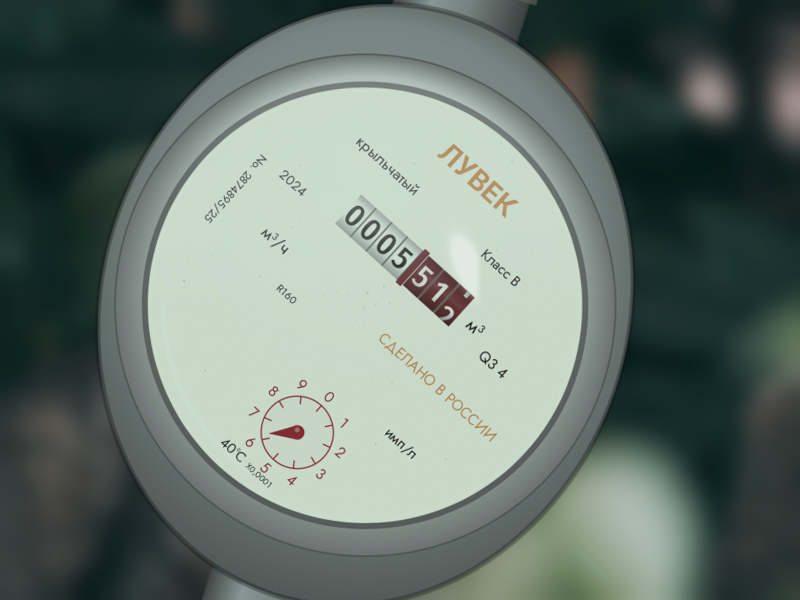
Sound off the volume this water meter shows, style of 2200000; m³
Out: 5.5116; m³
